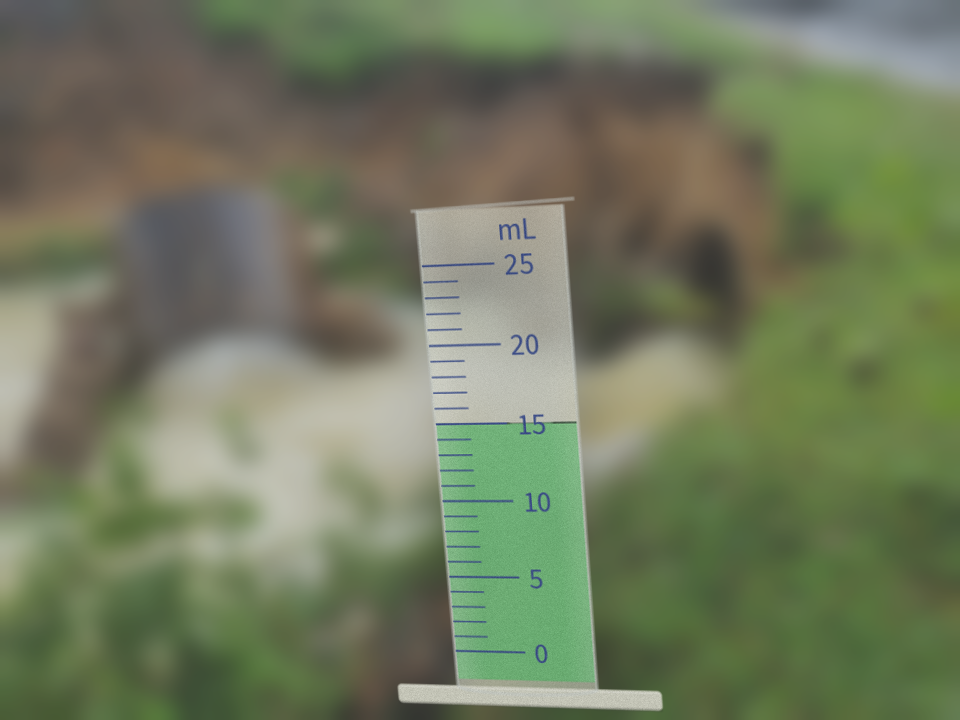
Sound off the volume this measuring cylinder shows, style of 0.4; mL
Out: 15; mL
